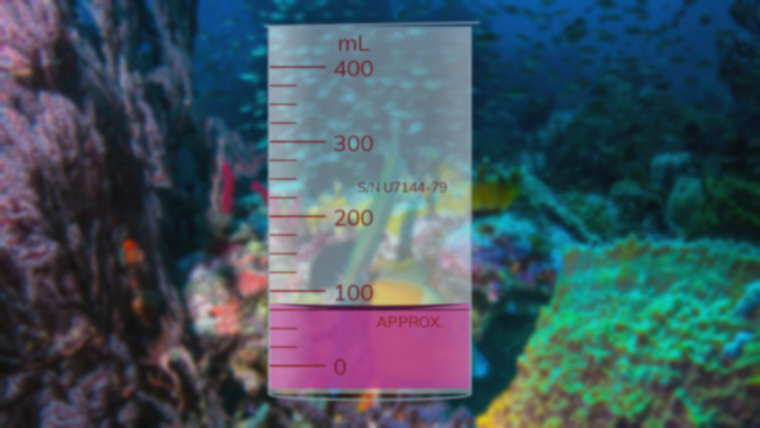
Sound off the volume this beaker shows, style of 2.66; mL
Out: 75; mL
